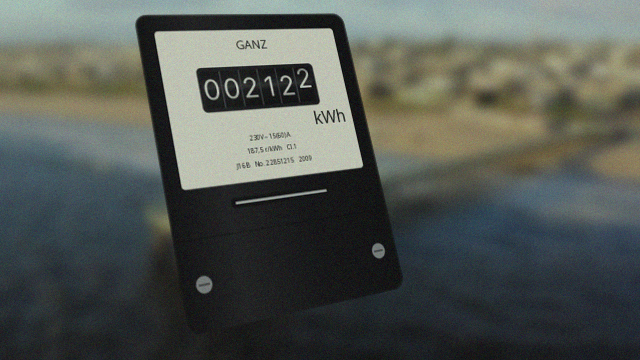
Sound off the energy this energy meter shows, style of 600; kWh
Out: 2122; kWh
